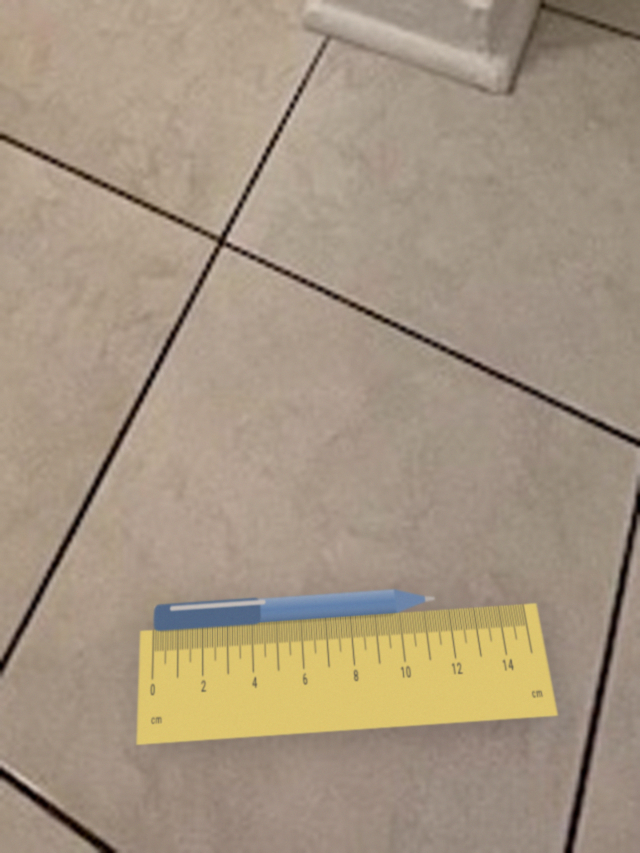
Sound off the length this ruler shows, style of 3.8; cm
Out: 11.5; cm
